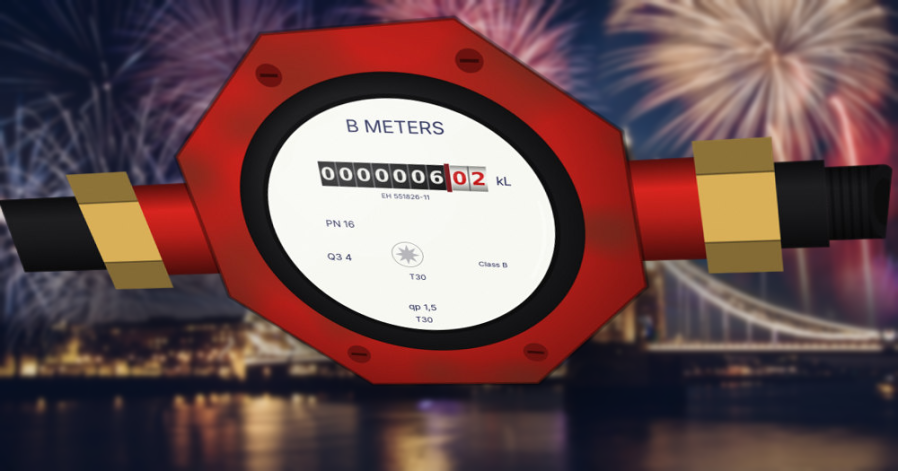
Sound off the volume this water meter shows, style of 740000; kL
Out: 6.02; kL
